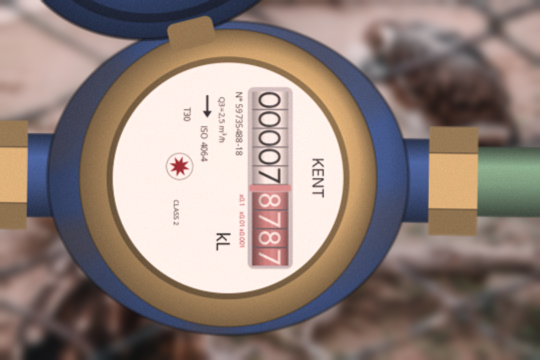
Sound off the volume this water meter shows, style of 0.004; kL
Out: 7.8787; kL
